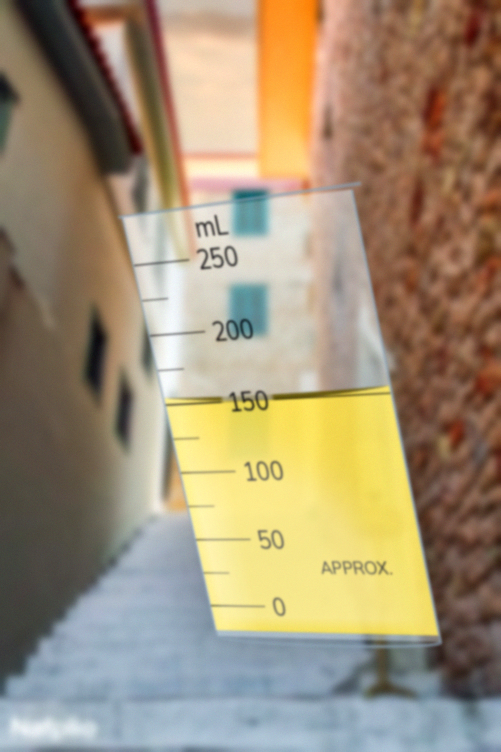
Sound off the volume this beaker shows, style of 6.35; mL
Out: 150; mL
